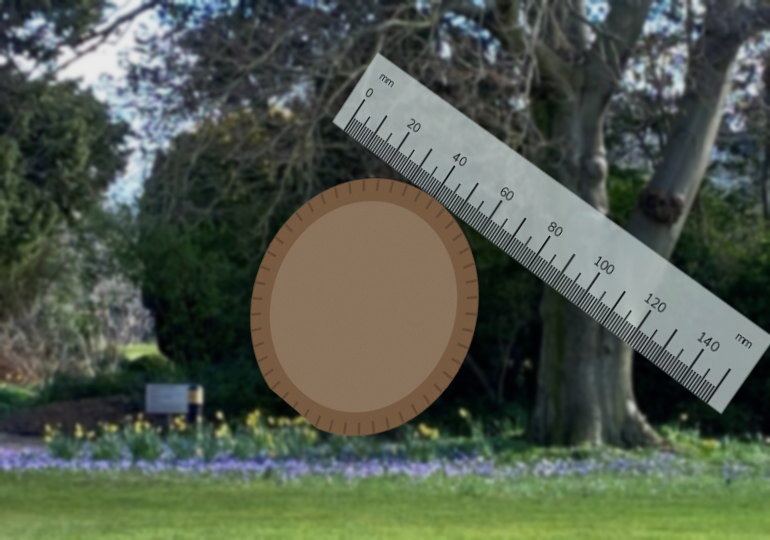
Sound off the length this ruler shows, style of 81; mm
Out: 80; mm
